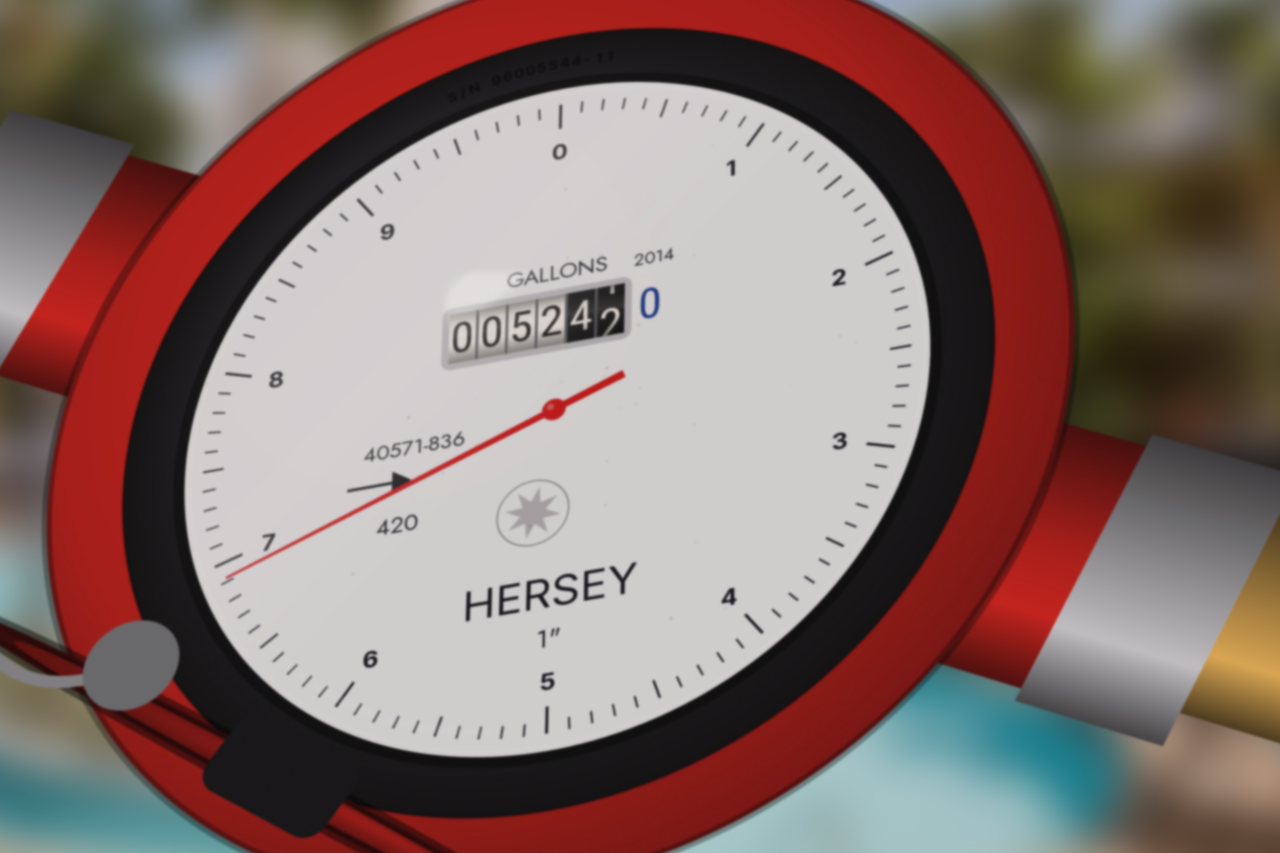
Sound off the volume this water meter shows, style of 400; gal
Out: 52416.9; gal
